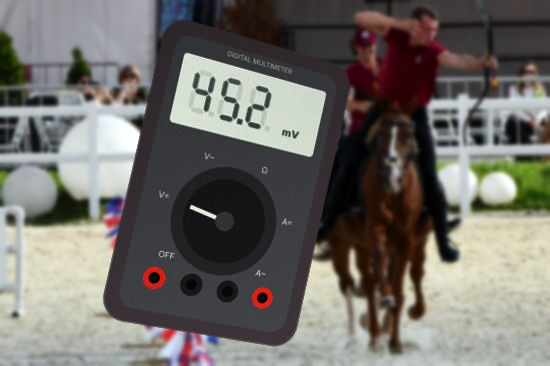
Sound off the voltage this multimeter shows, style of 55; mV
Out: 45.2; mV
